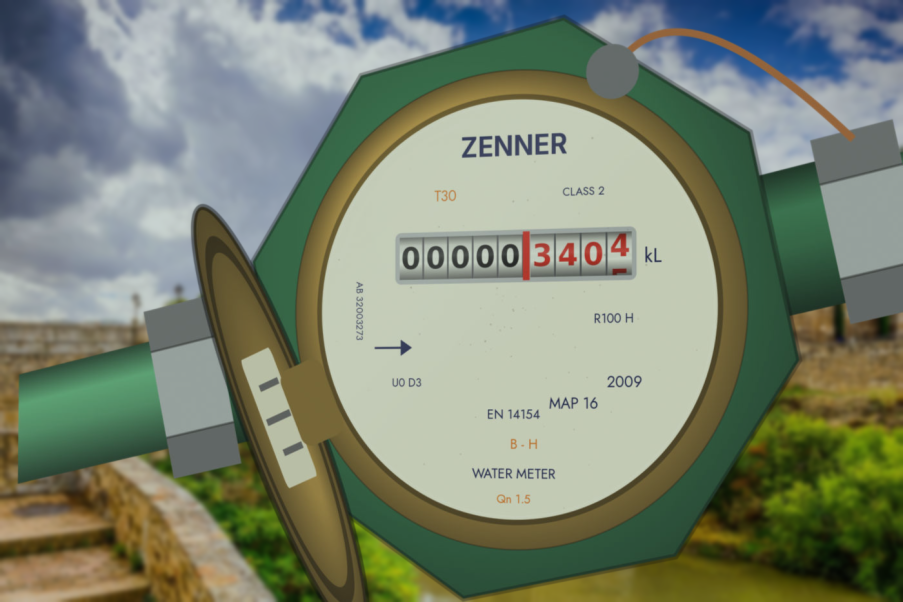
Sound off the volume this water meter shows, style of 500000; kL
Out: 0.3404; kL
